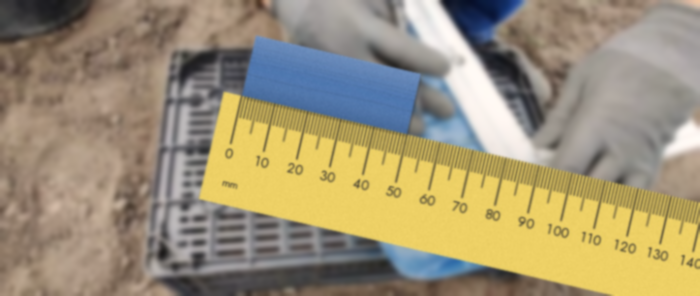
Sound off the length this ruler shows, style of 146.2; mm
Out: 50; mm
